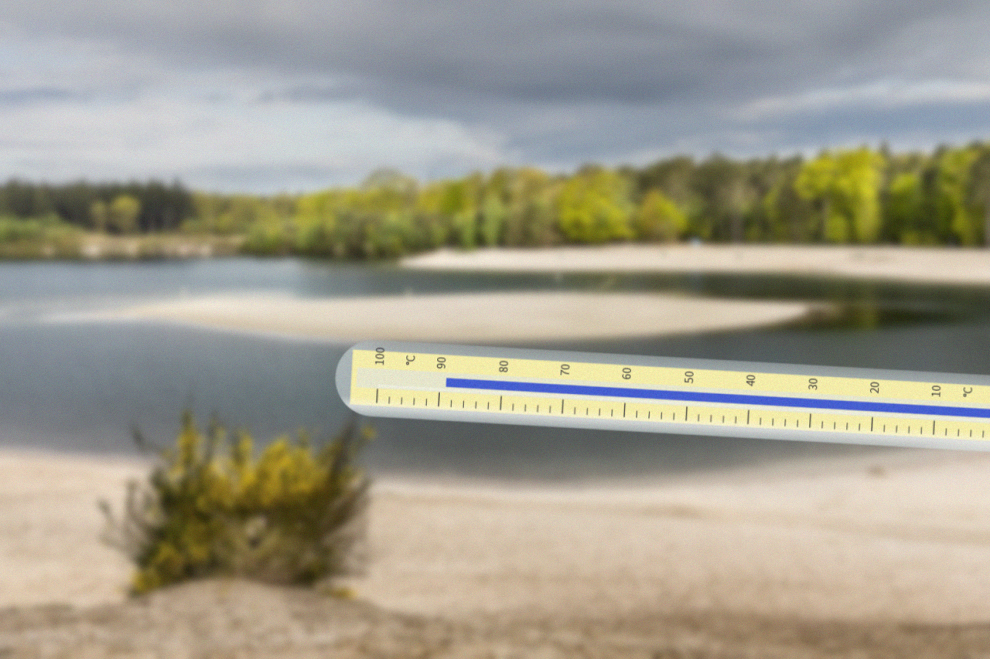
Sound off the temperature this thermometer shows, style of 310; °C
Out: 89; °C
